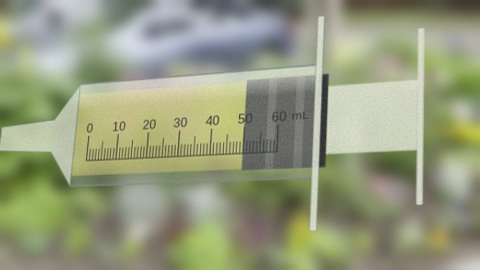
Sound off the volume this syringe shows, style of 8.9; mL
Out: 50; mL
